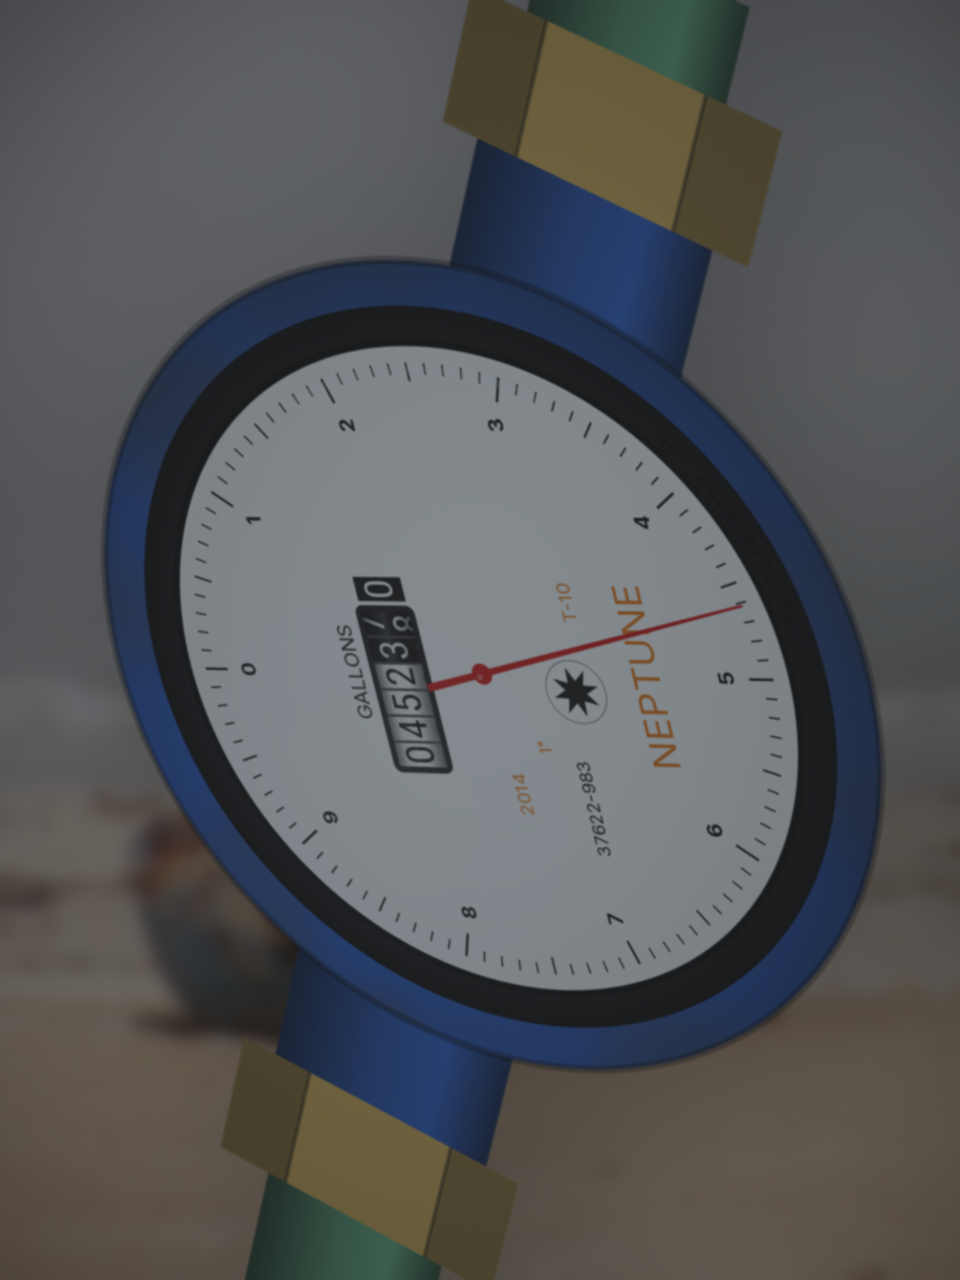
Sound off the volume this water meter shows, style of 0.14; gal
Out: 452374.6; gal
